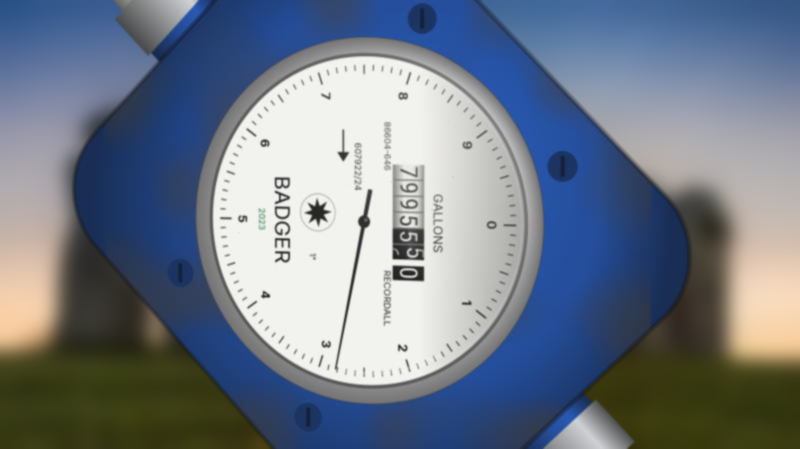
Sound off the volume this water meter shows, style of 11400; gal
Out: 7995552.8; gal
